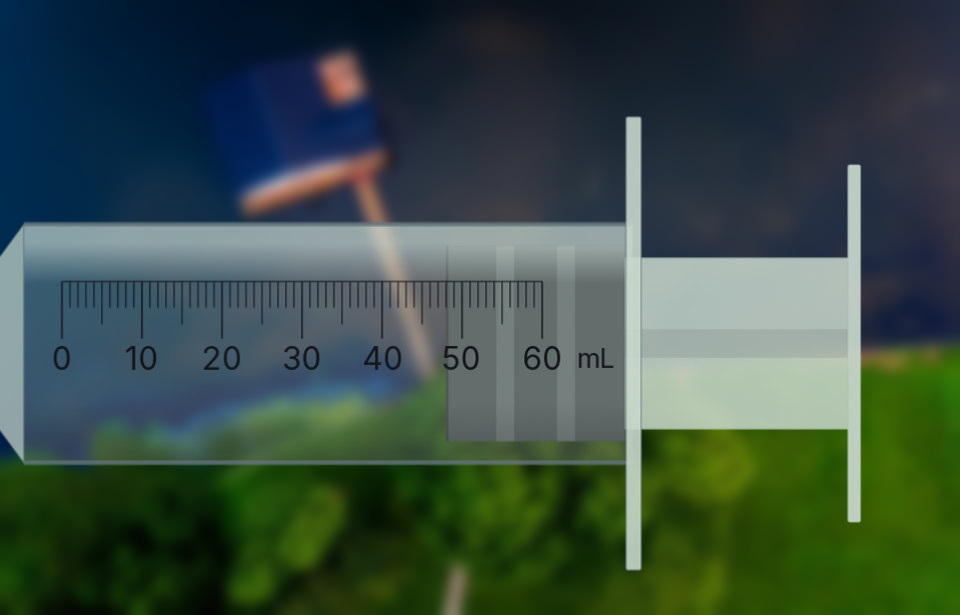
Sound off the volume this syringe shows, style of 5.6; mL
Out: 48; mL
